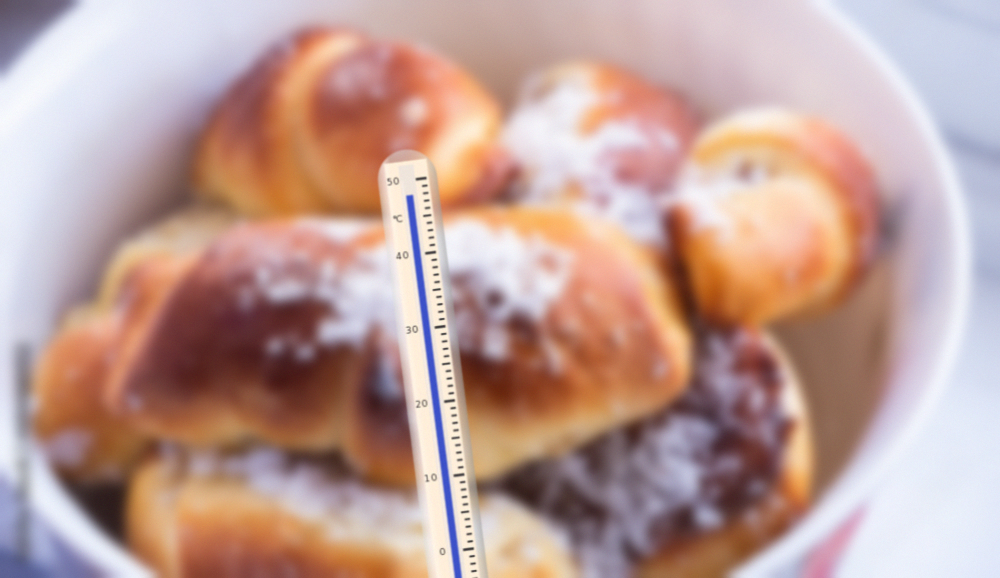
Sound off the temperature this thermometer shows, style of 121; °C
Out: 48; °C
